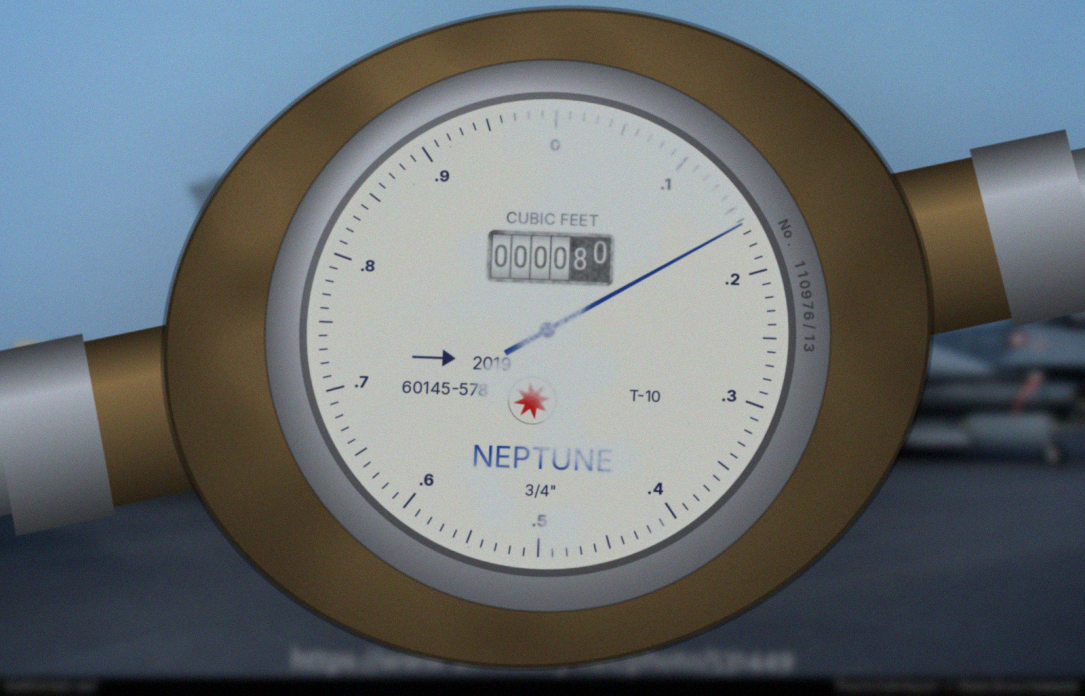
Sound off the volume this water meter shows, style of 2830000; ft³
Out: 80.16; ft³
